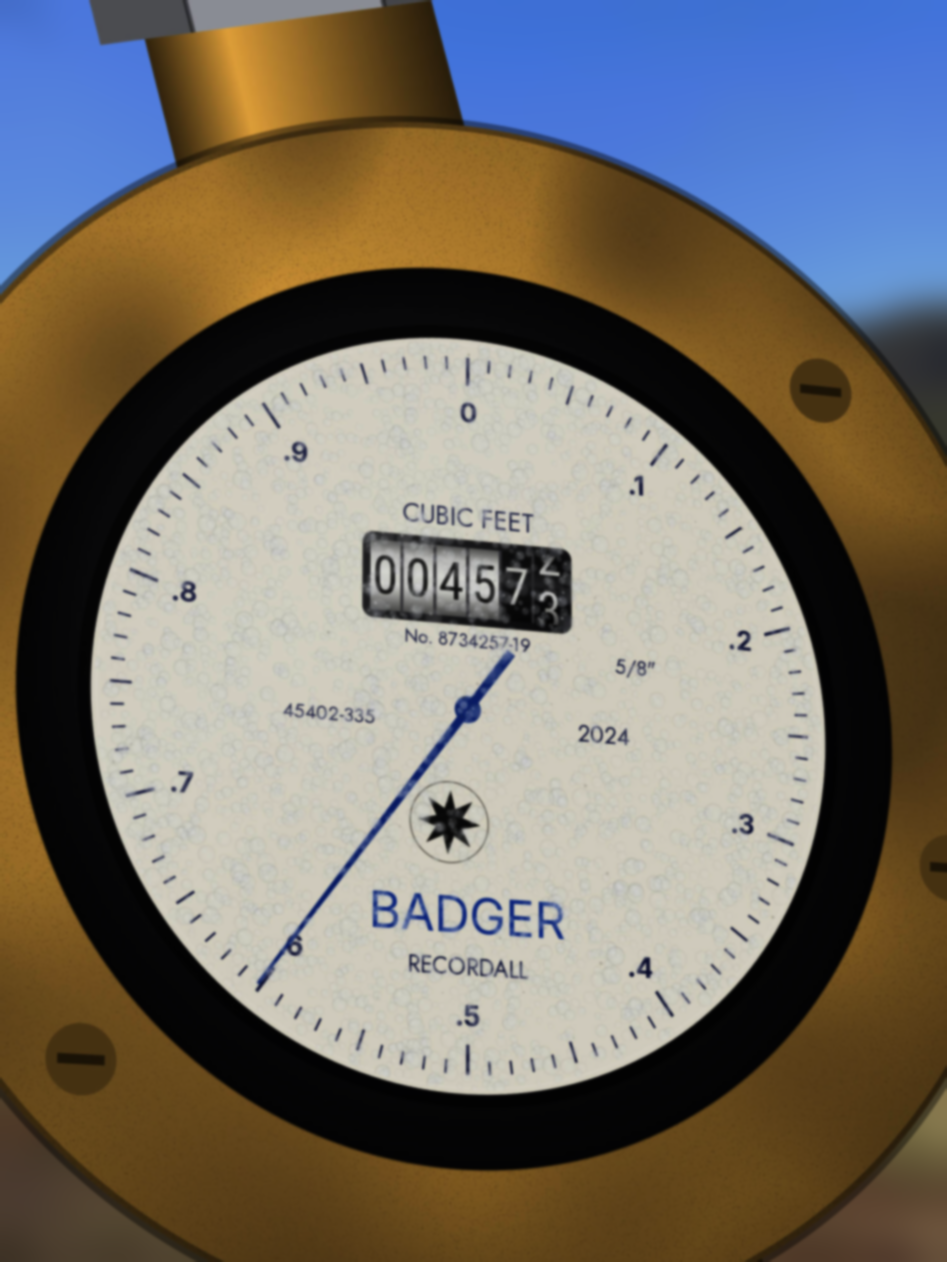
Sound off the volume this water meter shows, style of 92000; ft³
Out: 4572.60; ft³
